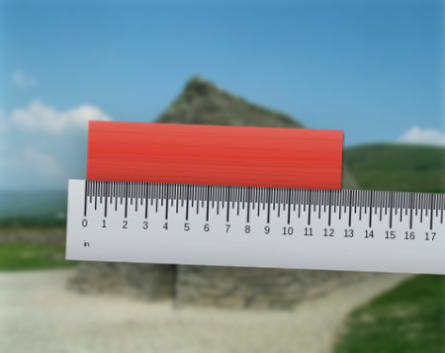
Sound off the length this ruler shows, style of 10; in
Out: 12.5; in
